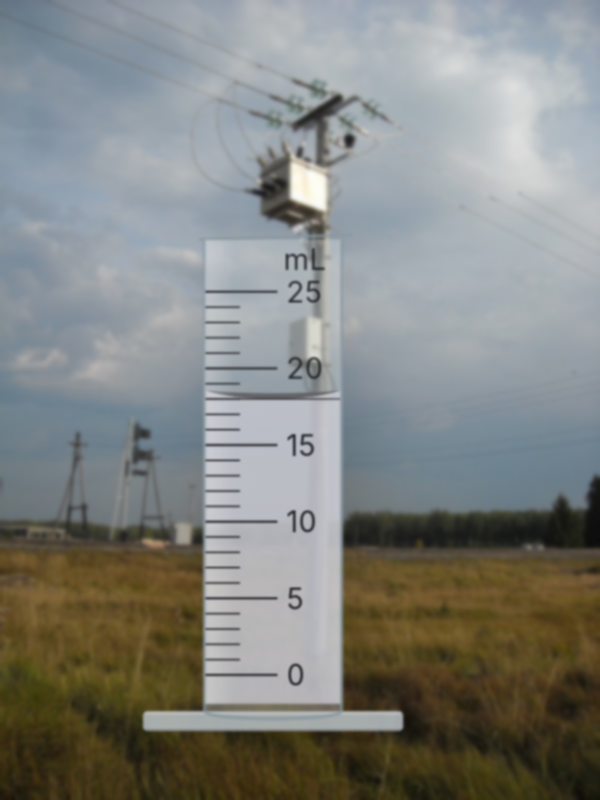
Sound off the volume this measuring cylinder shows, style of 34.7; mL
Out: 18; mL
